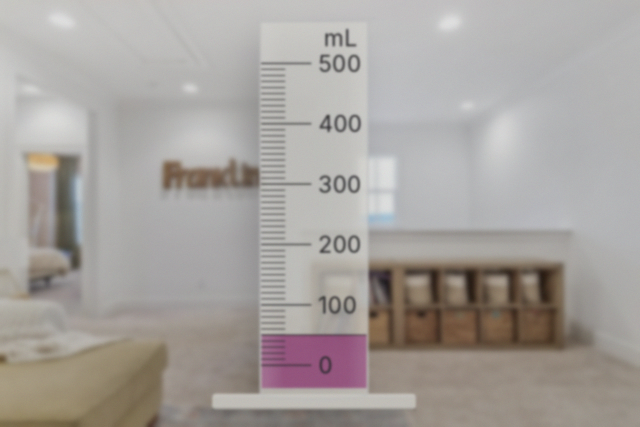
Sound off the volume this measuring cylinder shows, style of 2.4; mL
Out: 50; mL
